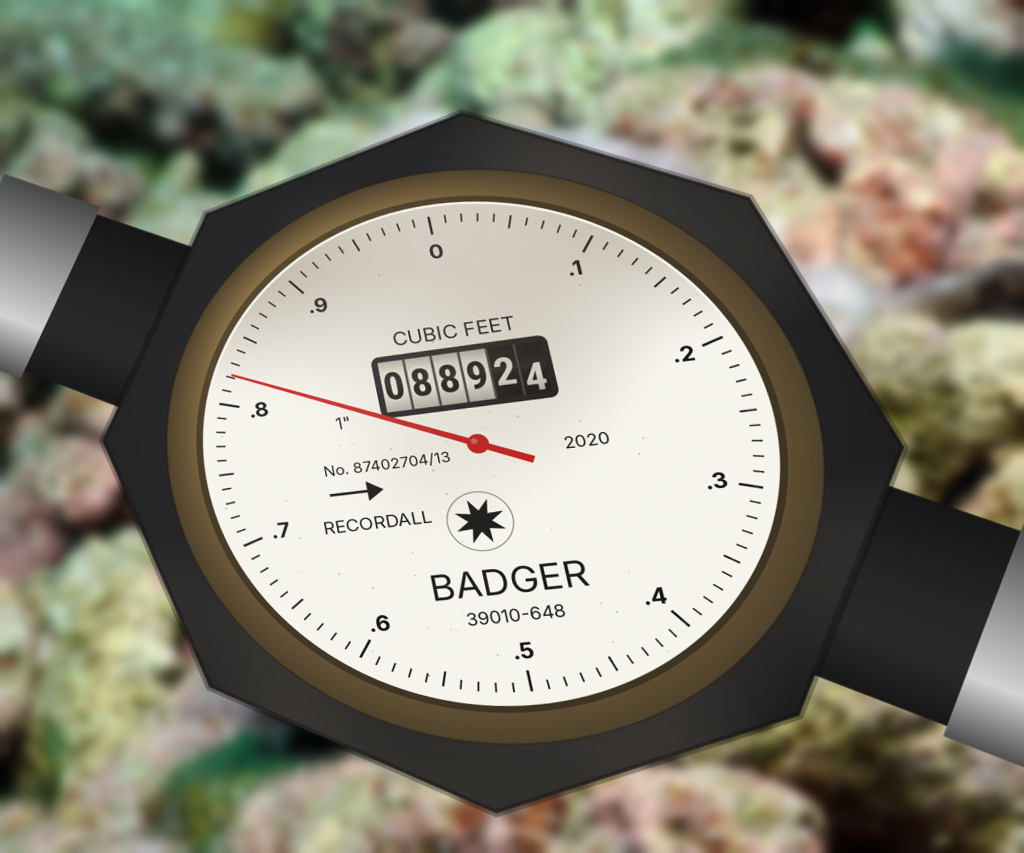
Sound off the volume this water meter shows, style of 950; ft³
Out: 88923.82; ft³
